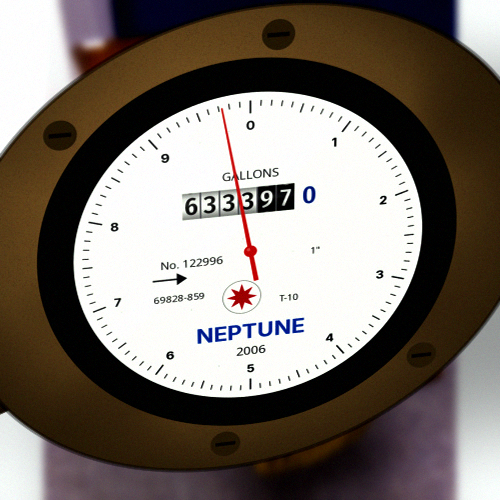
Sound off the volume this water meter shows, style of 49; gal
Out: 6333969.7; gal
